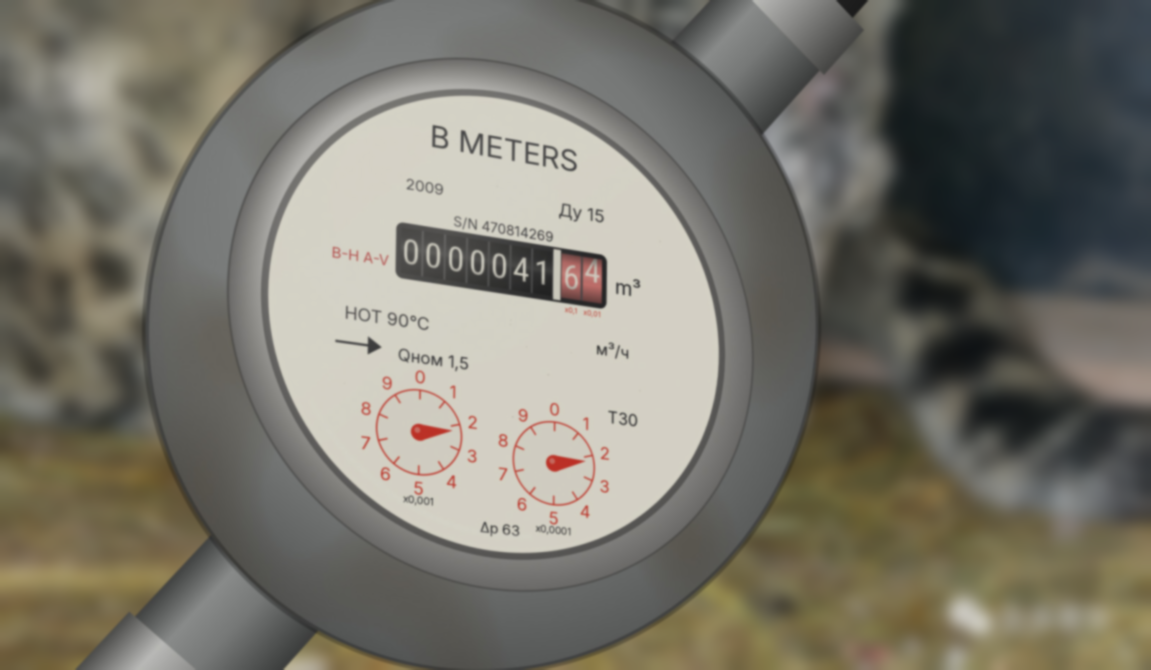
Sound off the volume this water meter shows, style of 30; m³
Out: 41.6422; m³
